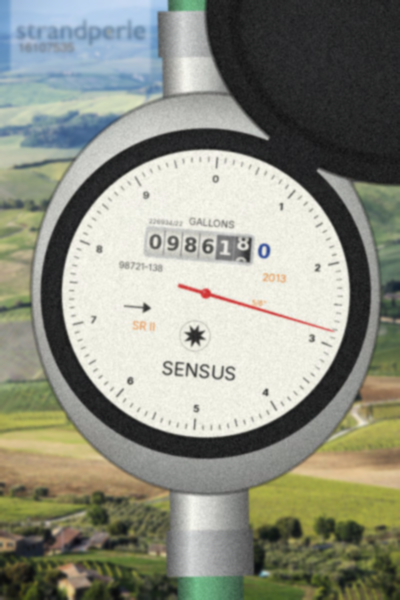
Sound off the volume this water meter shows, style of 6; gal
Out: 986182.8; gal
